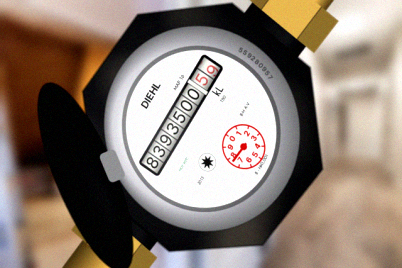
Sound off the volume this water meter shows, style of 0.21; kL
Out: 8393500.587; kL
